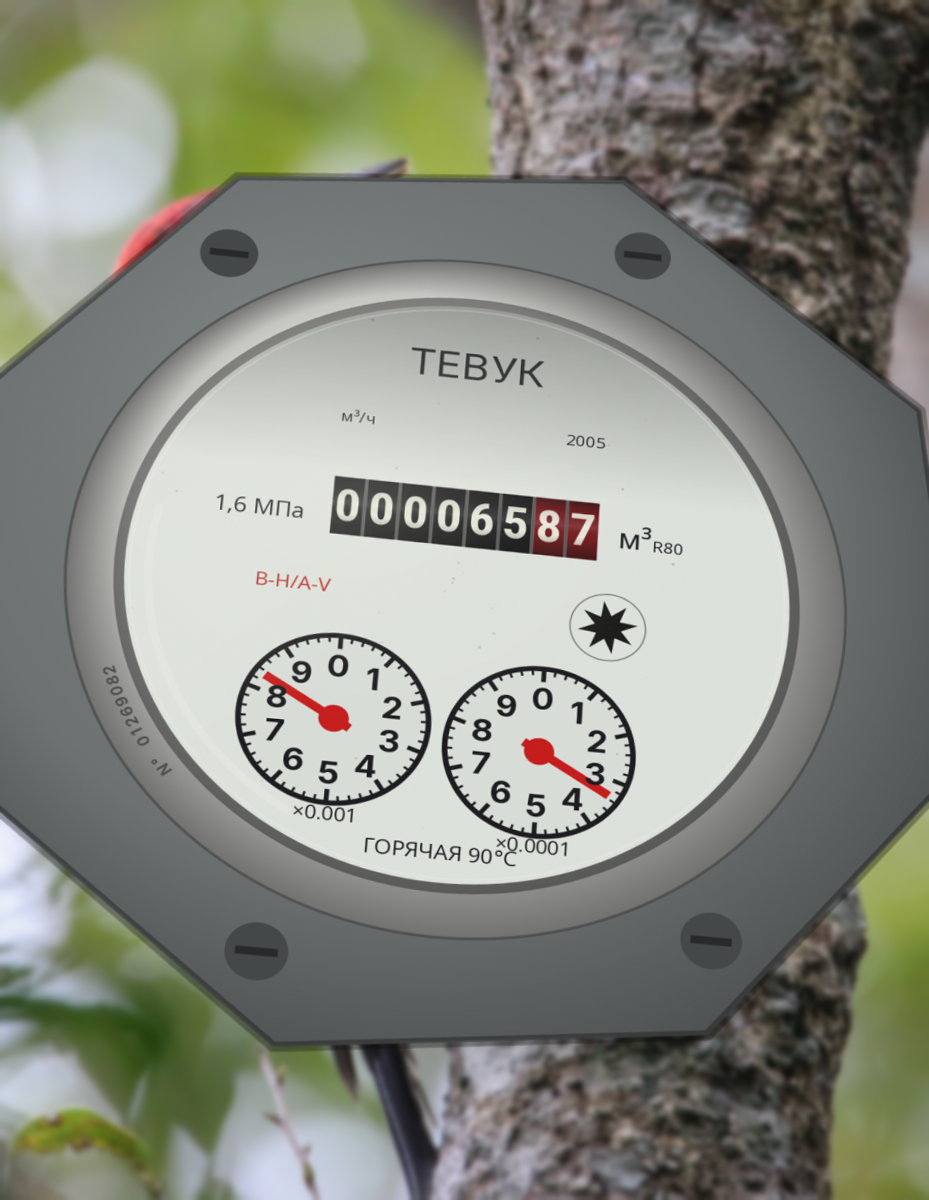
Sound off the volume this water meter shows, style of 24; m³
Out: 65.8783; m³
